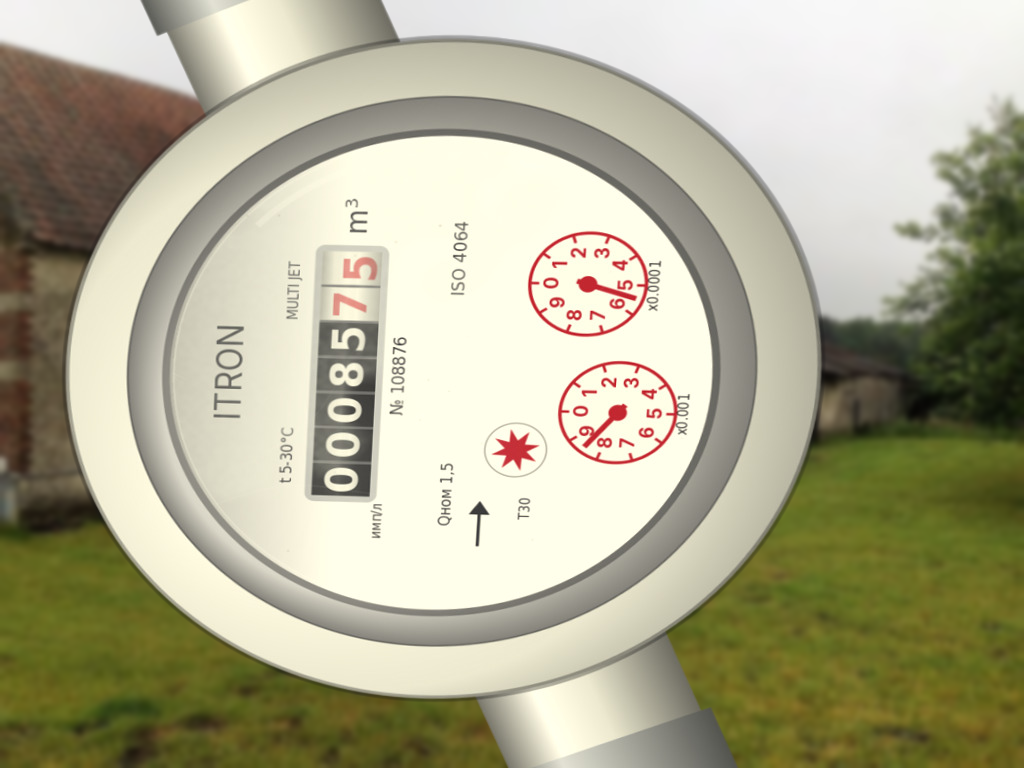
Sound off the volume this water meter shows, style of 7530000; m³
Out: 85.7485; m³
